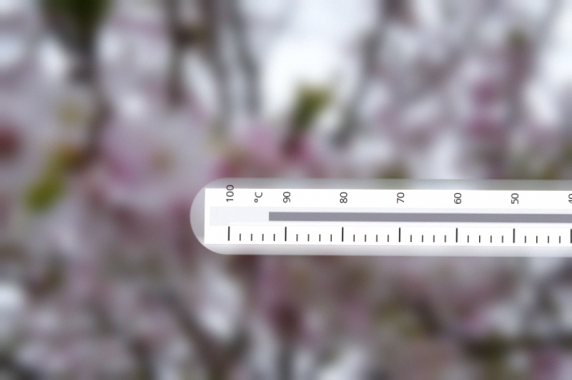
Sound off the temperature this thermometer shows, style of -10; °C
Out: 93; °C
